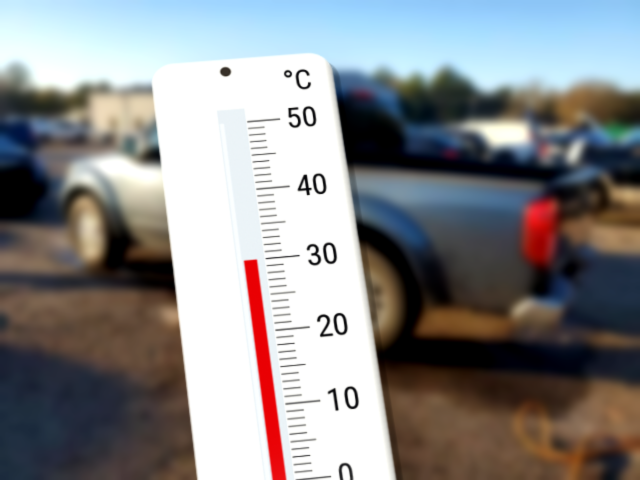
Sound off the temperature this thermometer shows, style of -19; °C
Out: 30; °C
